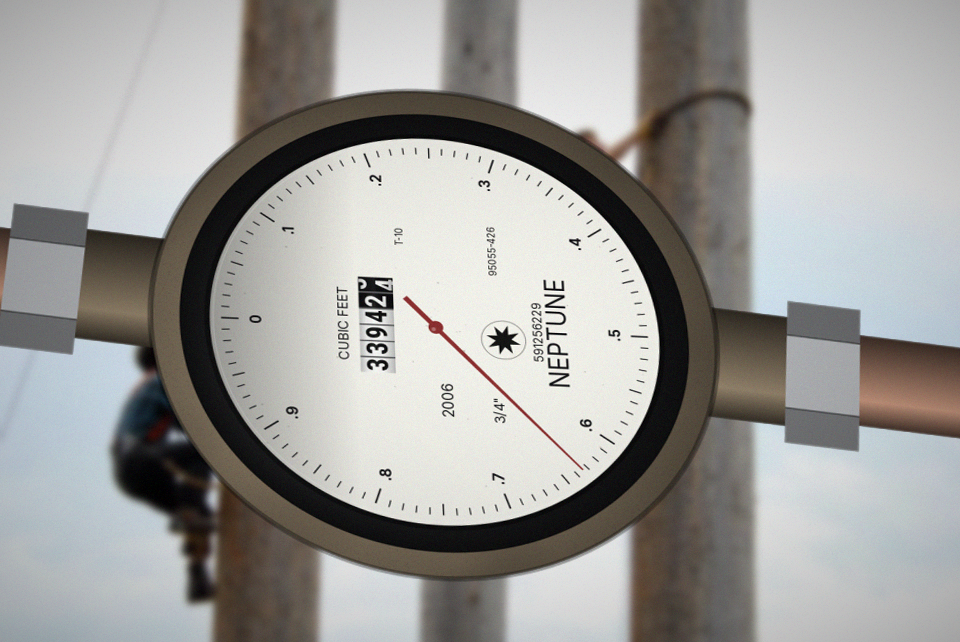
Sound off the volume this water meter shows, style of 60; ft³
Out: 339423.63; ft³
